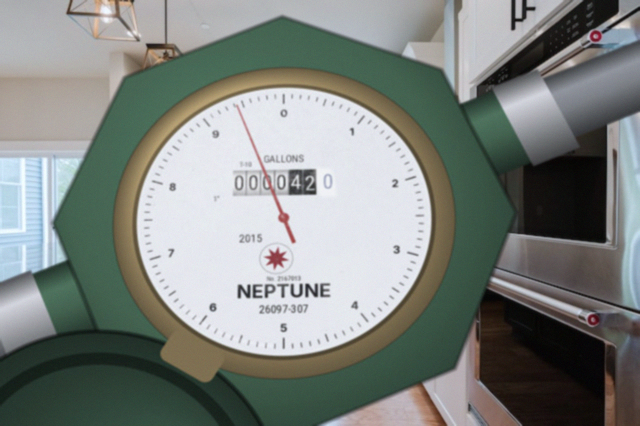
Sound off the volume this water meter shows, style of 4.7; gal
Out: 419.4; gal
